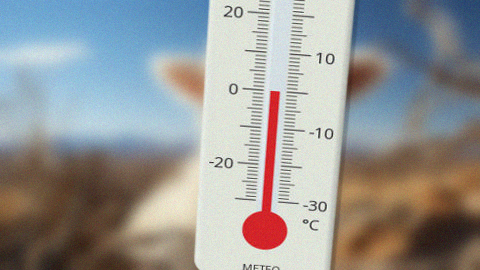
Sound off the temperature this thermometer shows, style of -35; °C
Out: 0; °C
